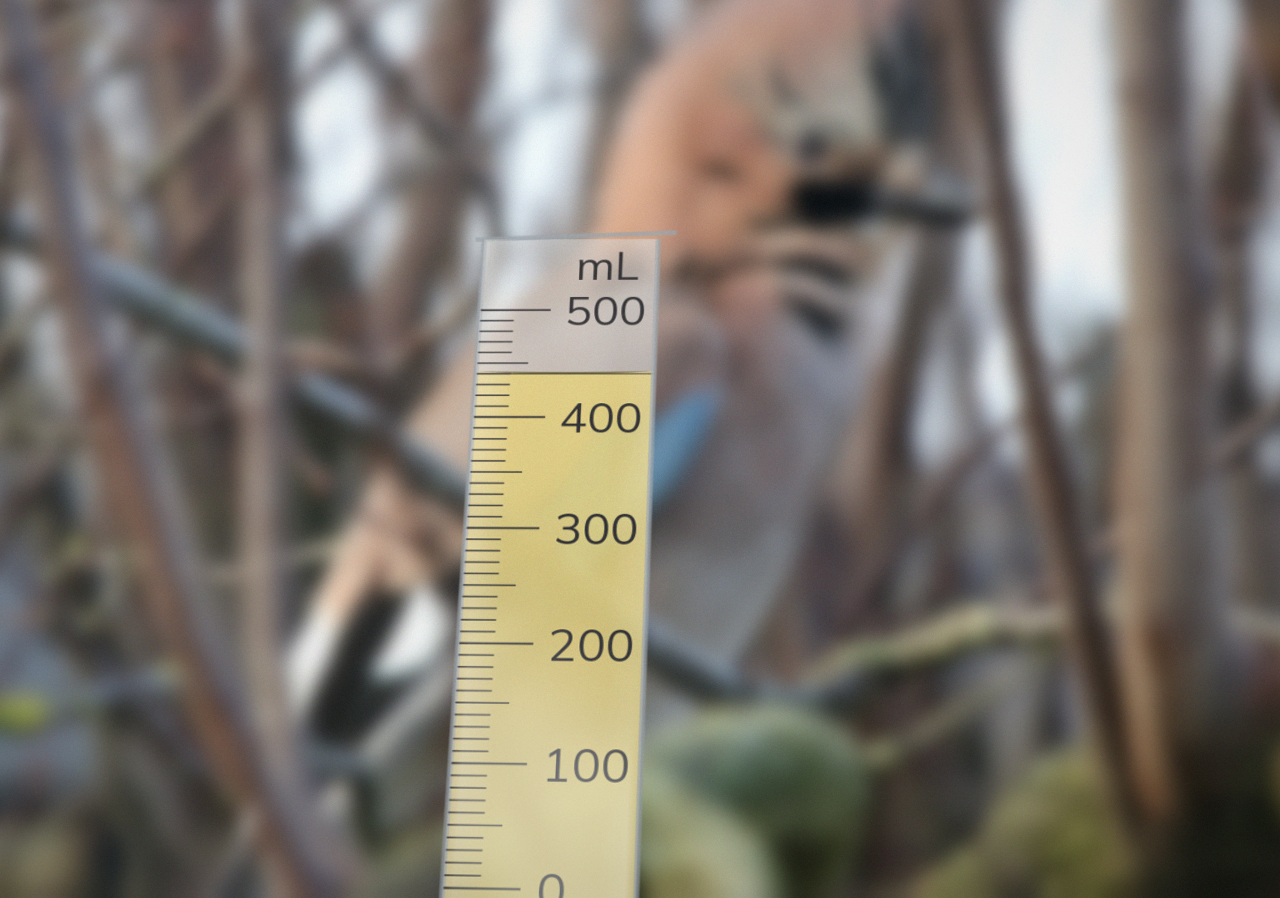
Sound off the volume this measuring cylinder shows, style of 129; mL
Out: 440; mL
